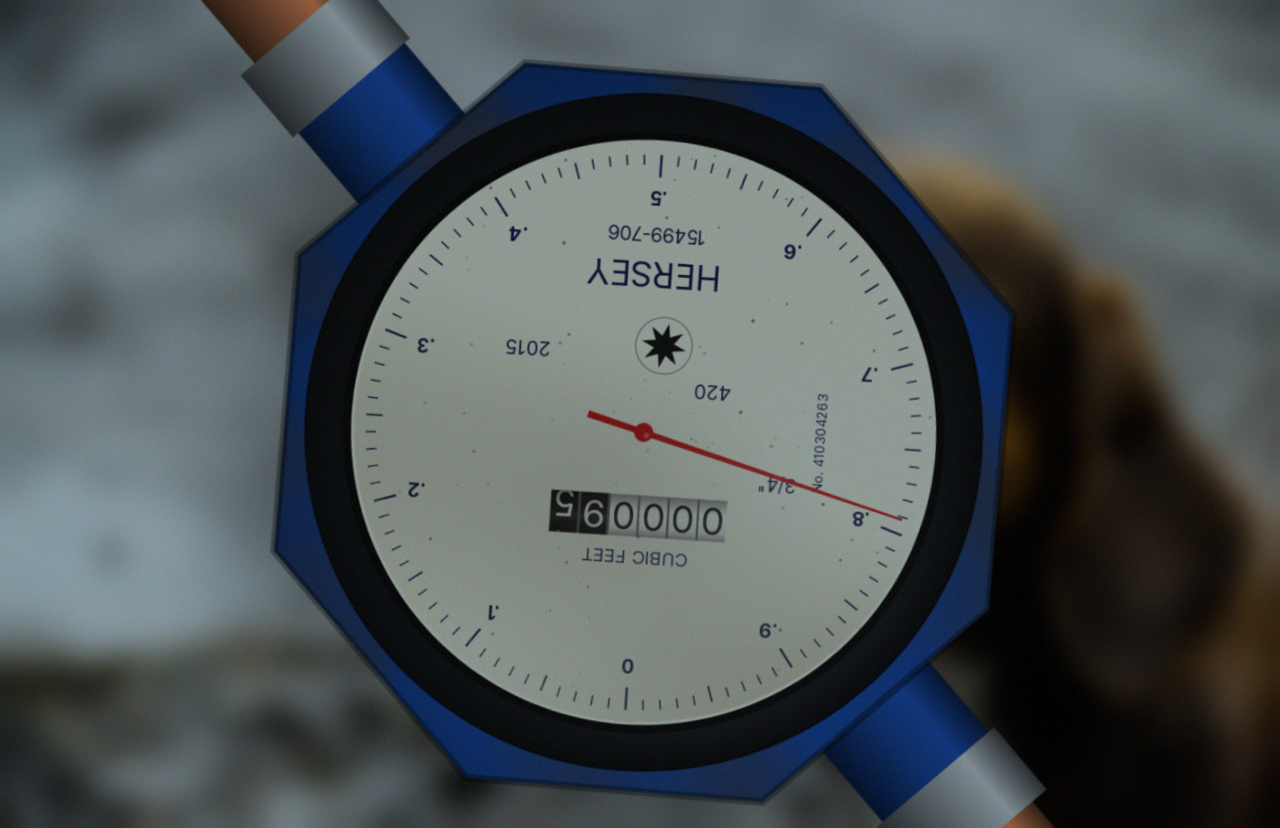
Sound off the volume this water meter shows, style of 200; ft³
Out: 94.79; ft³
